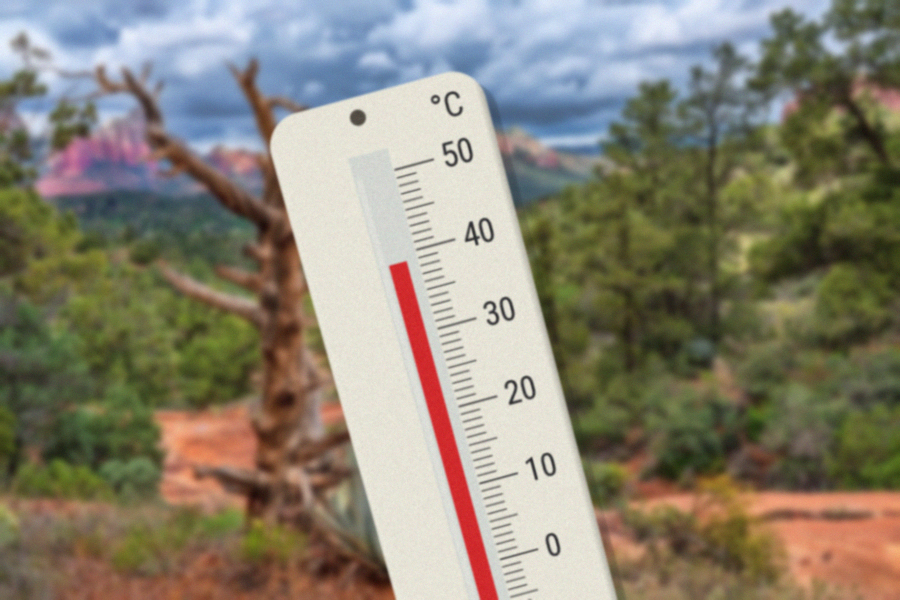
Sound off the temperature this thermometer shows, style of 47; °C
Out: 39; °C
